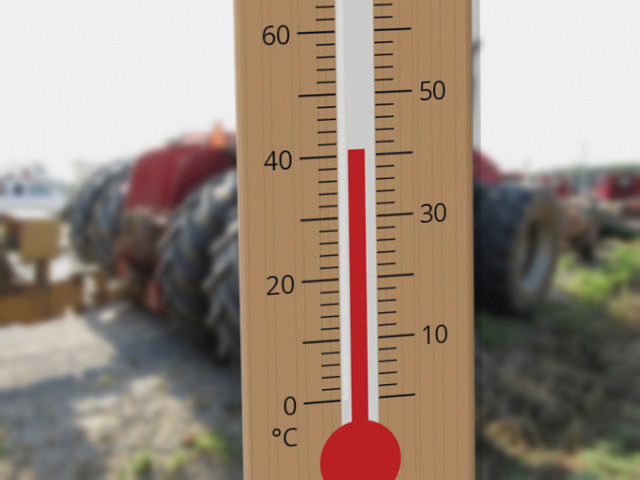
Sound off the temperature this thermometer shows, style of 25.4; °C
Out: 41; °C
